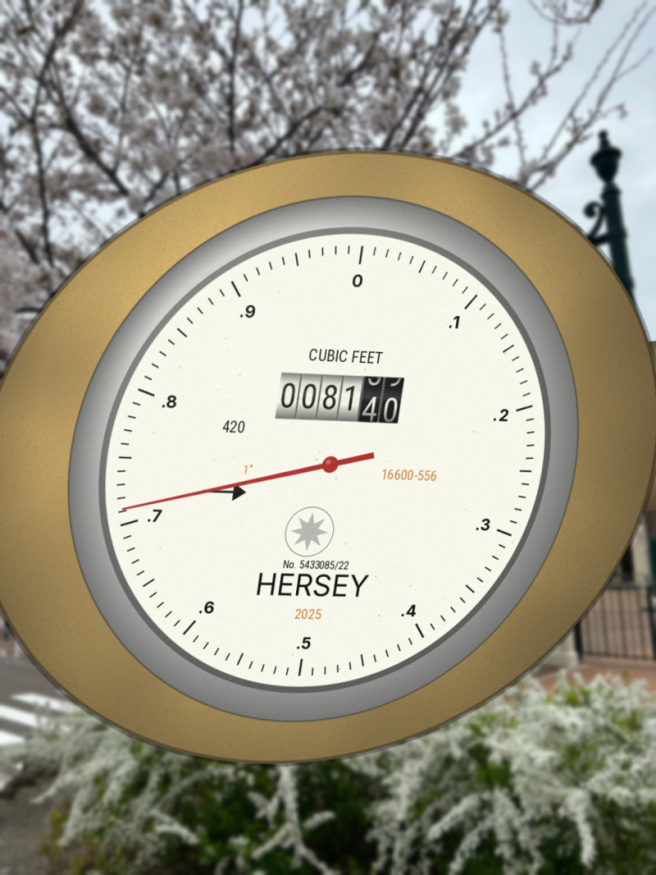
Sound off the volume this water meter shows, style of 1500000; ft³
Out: 8139.71; ft³
